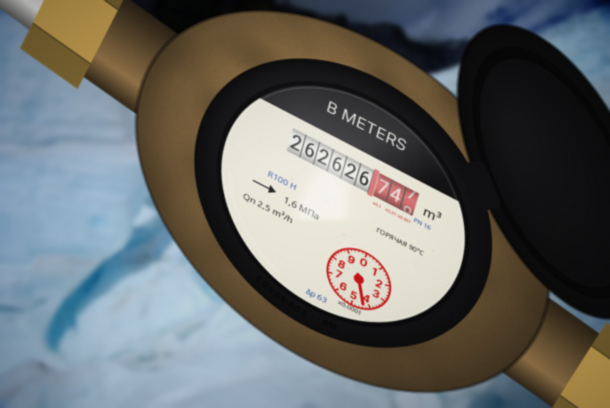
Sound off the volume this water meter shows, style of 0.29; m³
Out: 262626.7474; m³
